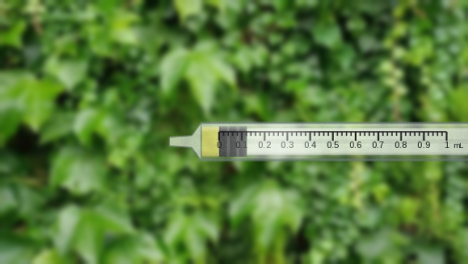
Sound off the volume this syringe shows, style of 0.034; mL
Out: 0; mL
